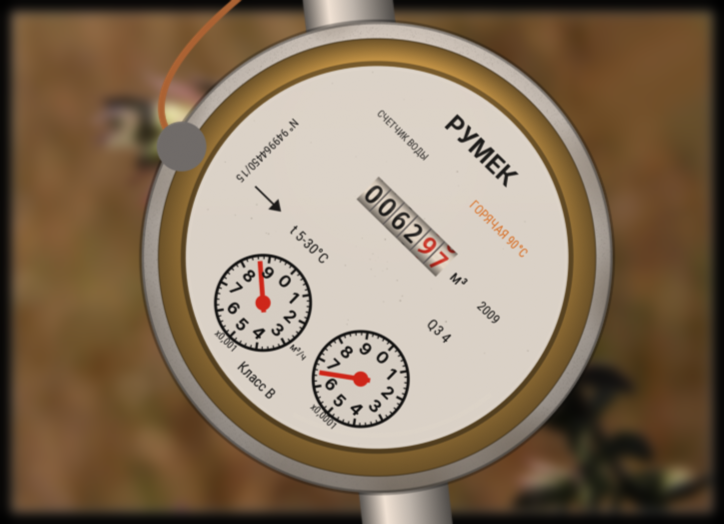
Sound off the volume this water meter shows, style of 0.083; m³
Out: 62.9686; m³
